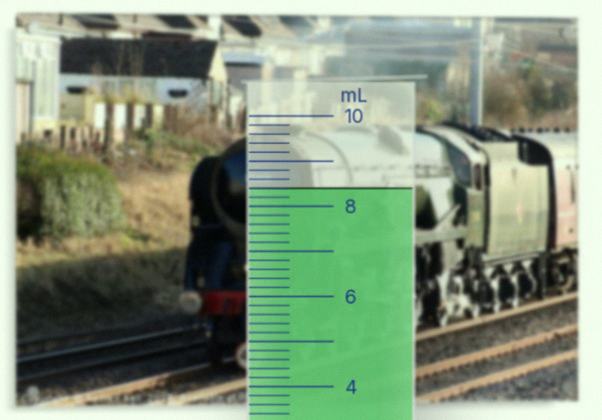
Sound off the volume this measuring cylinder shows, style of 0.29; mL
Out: 8.4; mL
